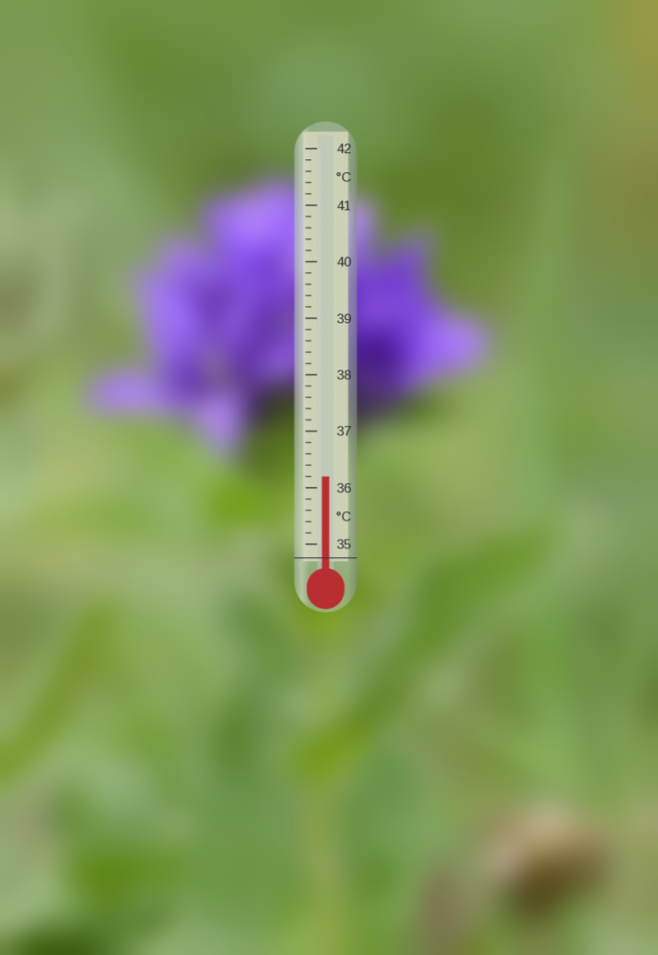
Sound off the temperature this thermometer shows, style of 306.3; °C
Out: 36.2; °C
